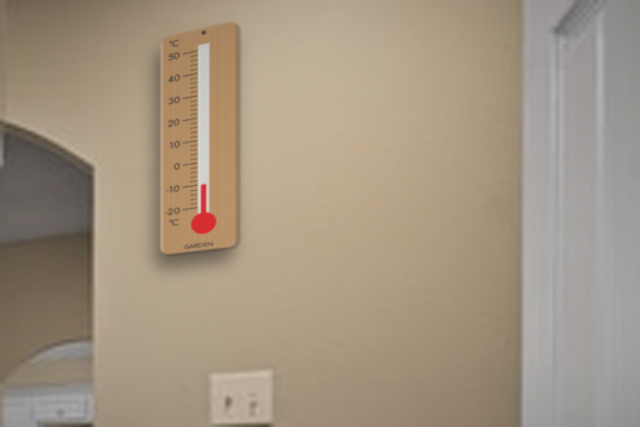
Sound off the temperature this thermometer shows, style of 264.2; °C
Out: -10; °C
